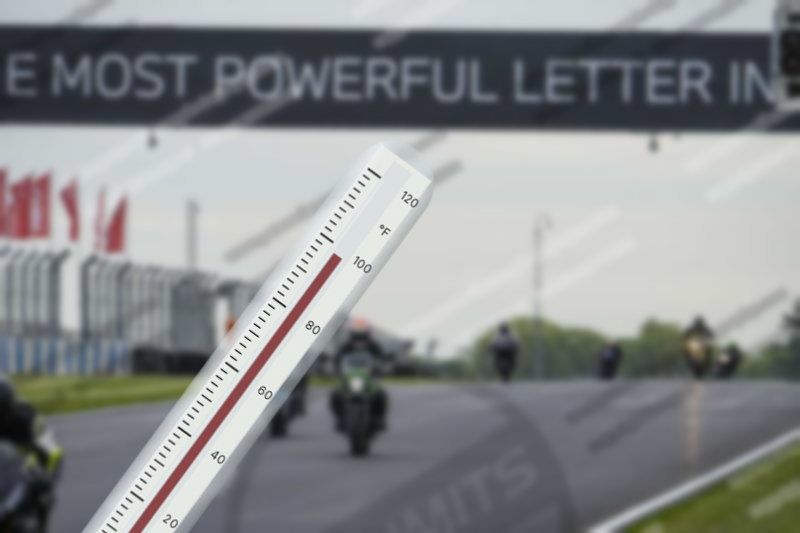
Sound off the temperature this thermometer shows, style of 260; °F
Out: 98; °F
